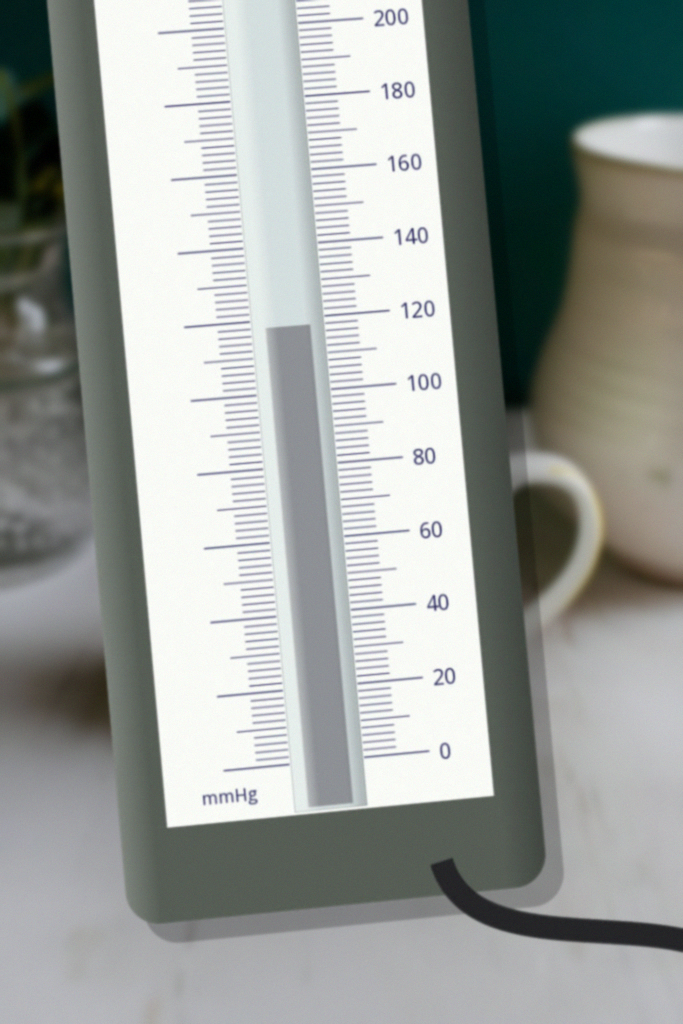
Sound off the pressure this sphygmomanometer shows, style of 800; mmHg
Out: 118; mmHg
